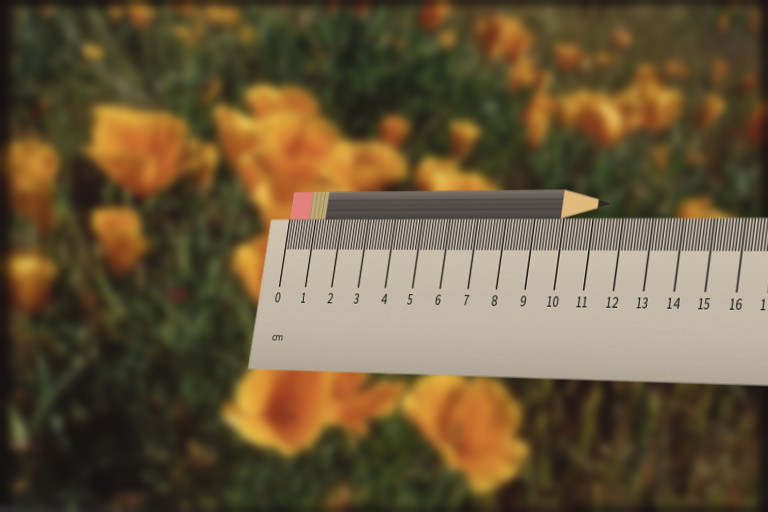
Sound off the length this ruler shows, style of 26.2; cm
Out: 11.5; cm
